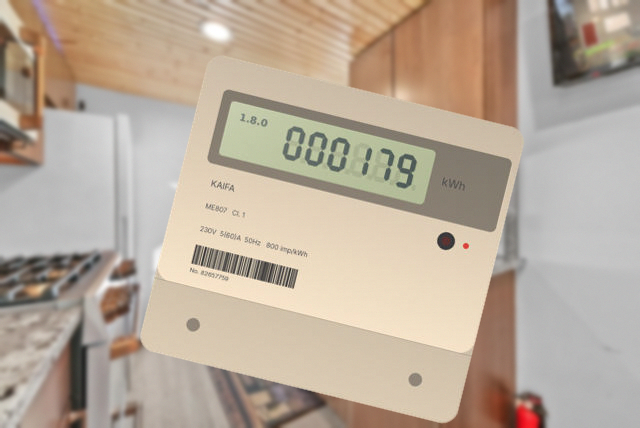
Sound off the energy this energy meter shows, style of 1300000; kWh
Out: 179; kWh
